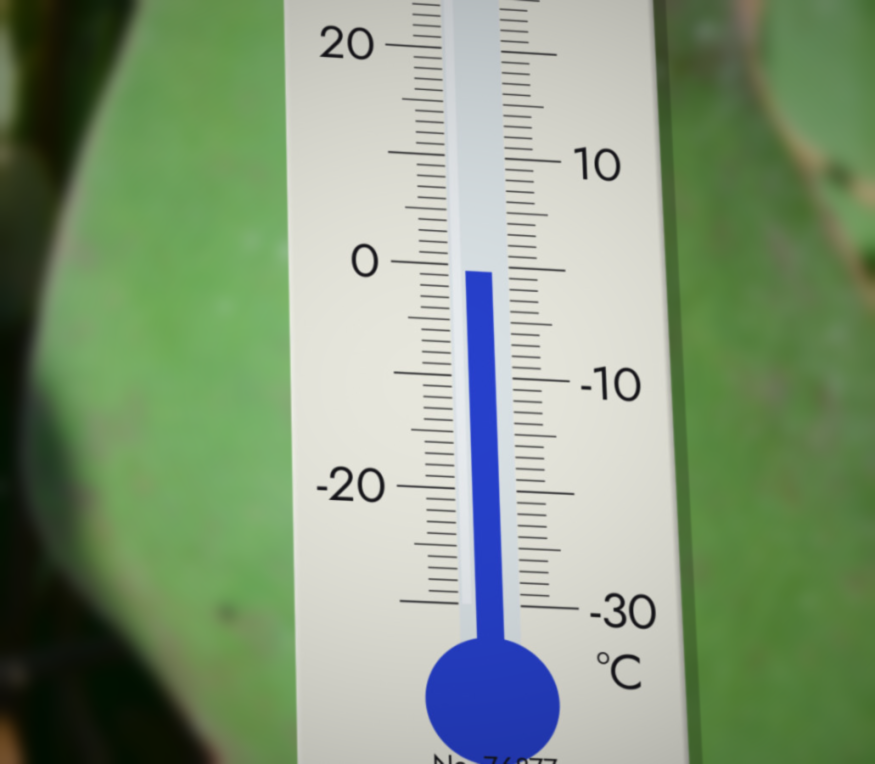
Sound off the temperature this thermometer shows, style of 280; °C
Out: -0.5; °C
